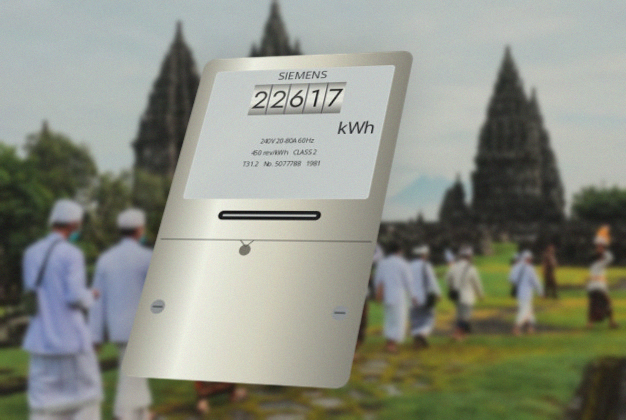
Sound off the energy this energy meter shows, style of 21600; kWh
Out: 22617; kWh
